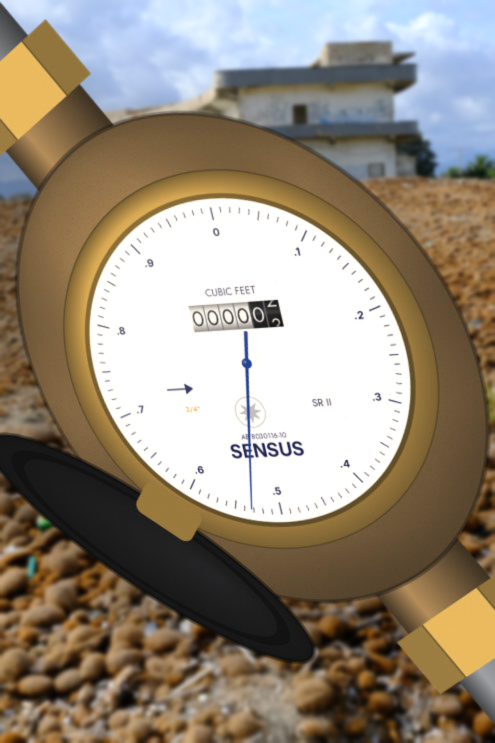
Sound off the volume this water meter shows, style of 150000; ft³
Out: 2.53; ft³
